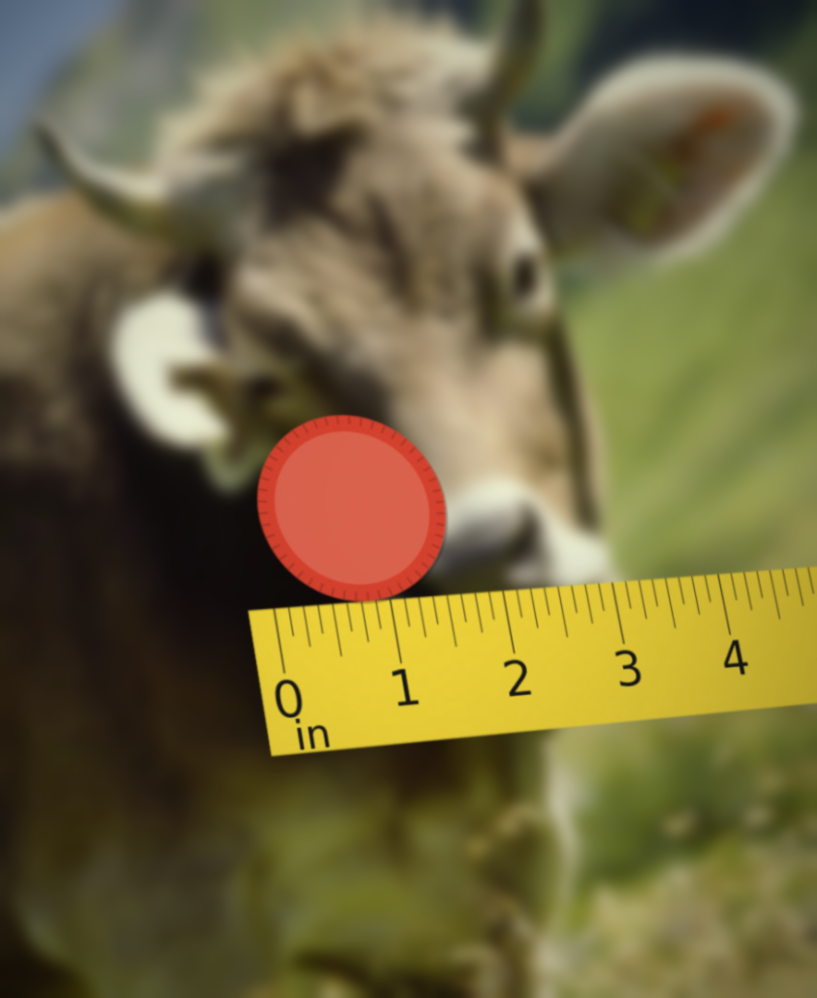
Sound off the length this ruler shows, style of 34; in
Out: 1.625; in
